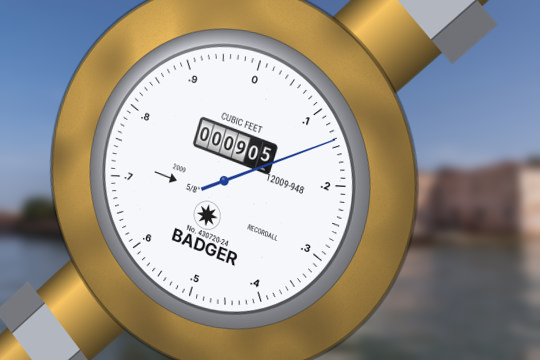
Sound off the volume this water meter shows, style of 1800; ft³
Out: 905.14; ft³
